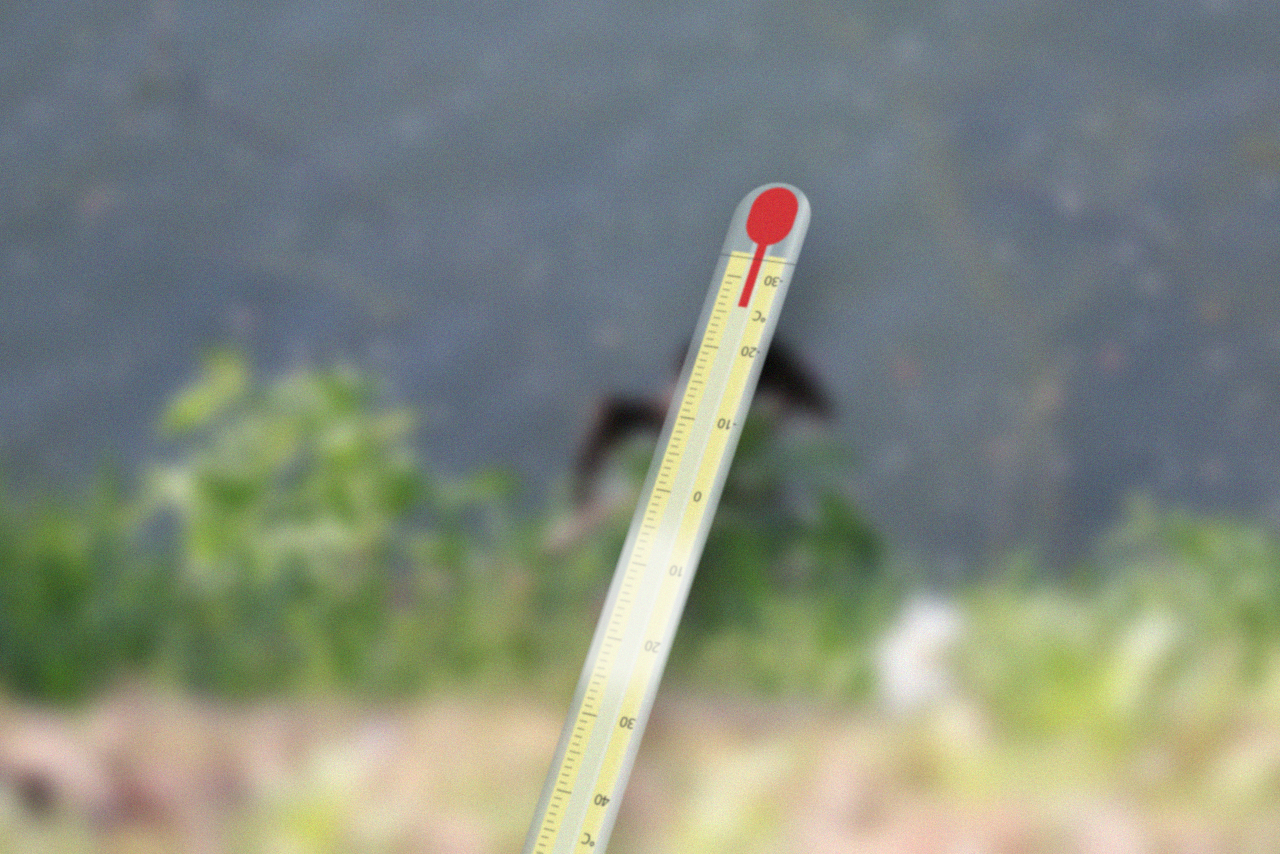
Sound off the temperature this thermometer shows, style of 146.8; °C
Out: -26; °C
